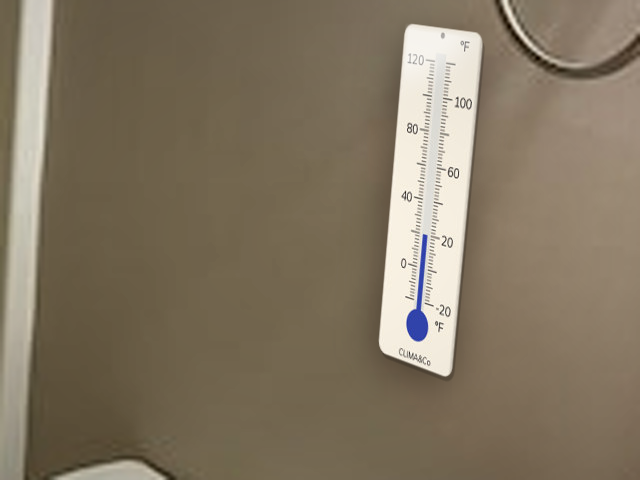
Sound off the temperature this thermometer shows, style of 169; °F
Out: 20; °F
